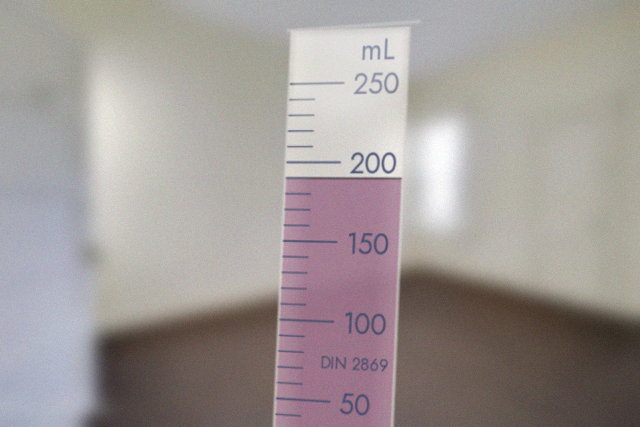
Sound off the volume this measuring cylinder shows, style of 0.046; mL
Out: 190; mL
